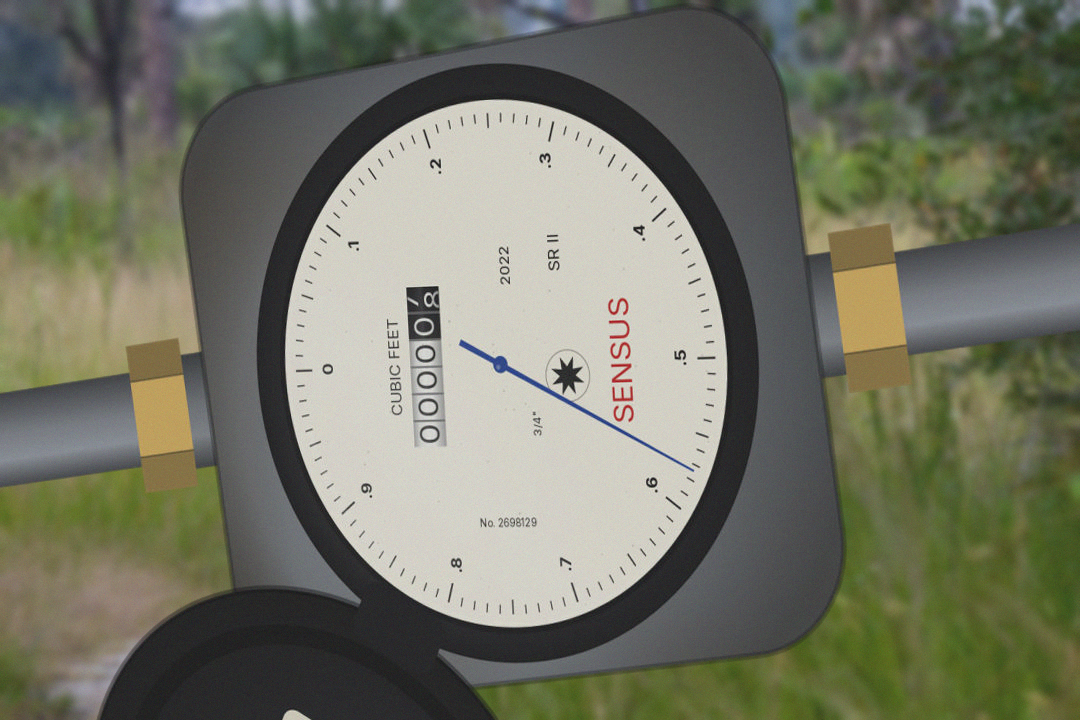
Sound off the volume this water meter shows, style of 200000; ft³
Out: 7.57; ft³
